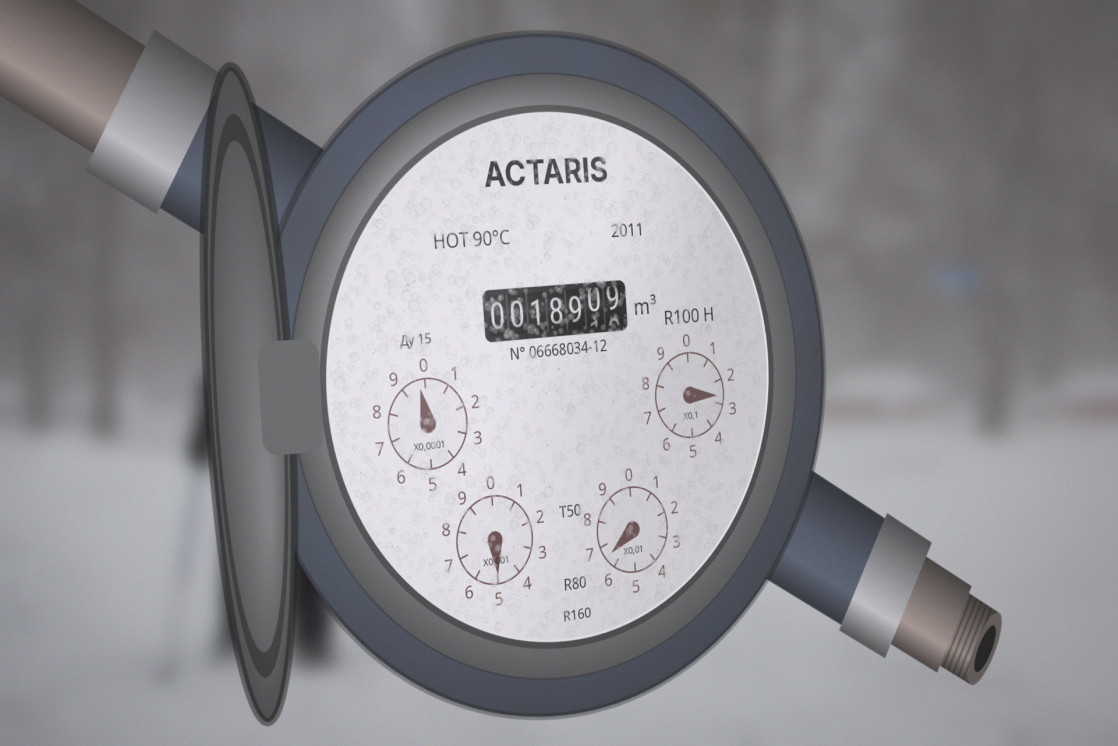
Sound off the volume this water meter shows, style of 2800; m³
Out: 18909.2649; m³
